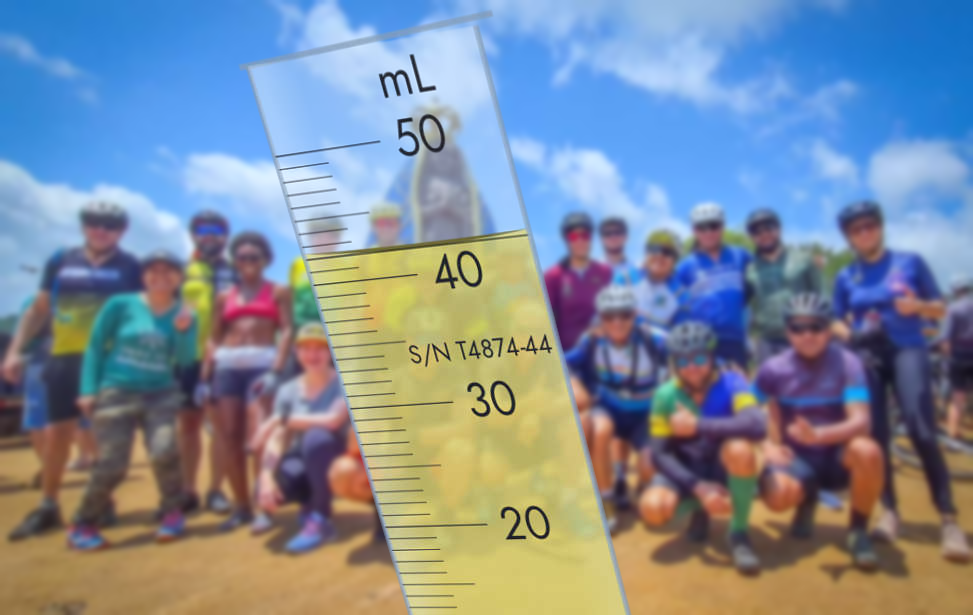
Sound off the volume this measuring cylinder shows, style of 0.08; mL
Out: 42; mL
